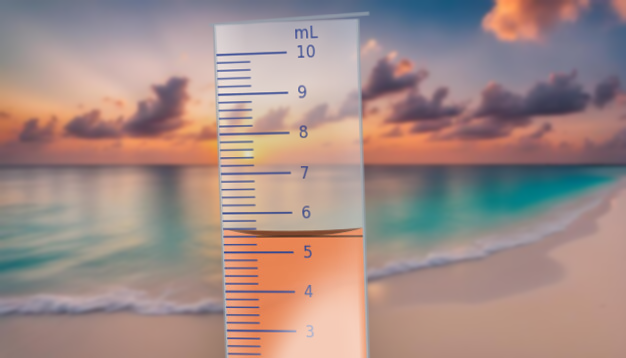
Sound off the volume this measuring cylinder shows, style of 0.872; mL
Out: 5.4; mL
